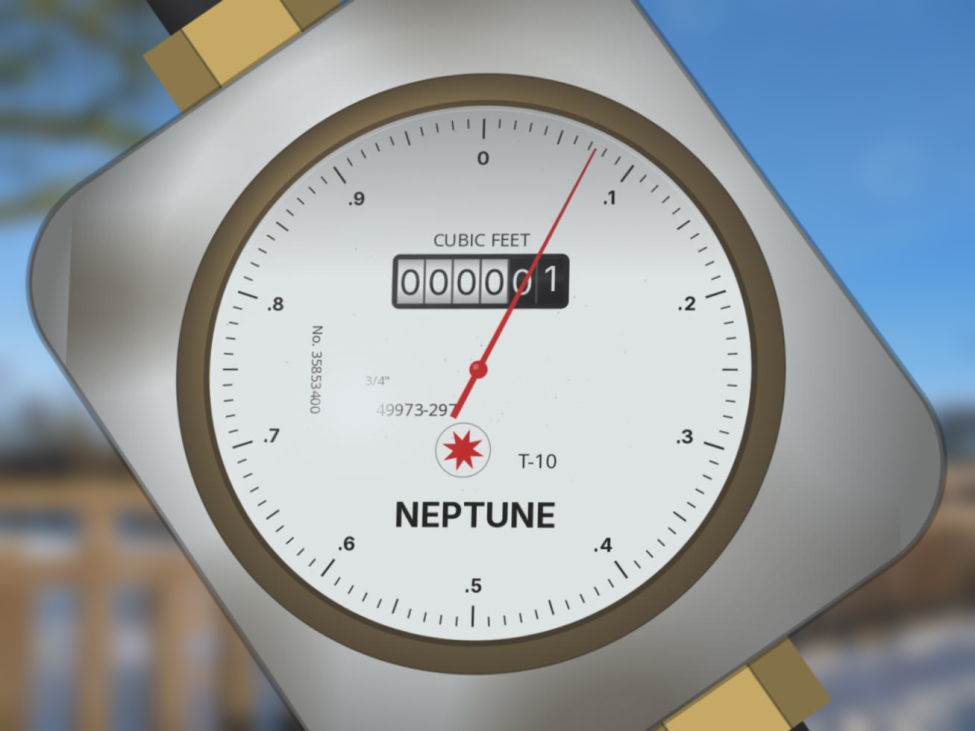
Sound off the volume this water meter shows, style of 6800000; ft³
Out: 1.07; ft³
